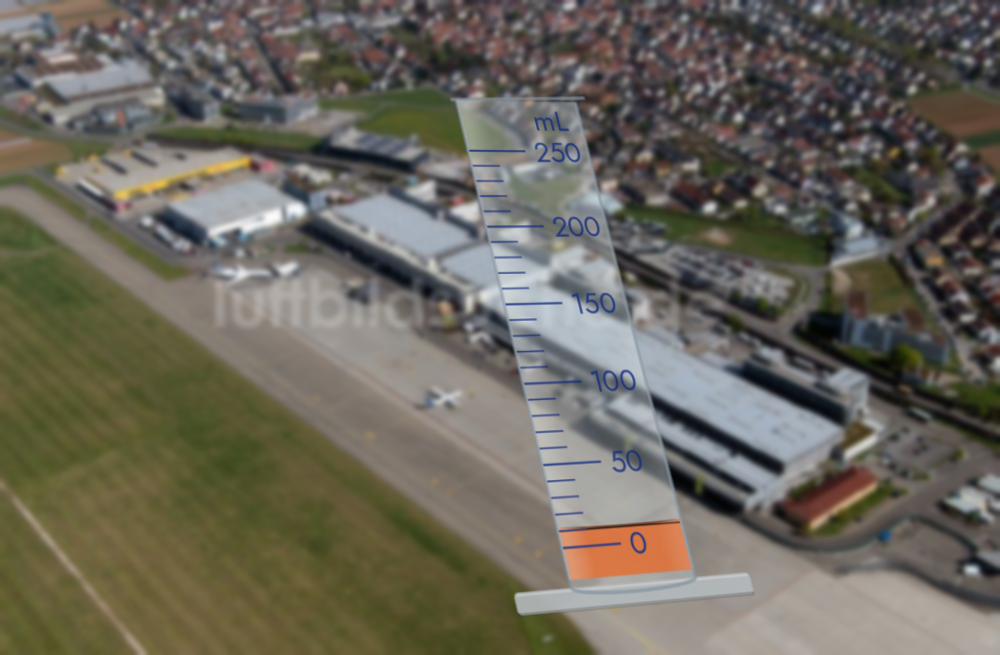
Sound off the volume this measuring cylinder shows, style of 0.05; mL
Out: 10; mL
